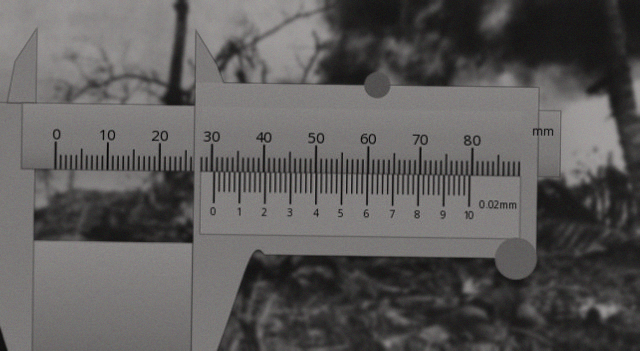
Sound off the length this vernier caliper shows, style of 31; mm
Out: 30.5; mm
